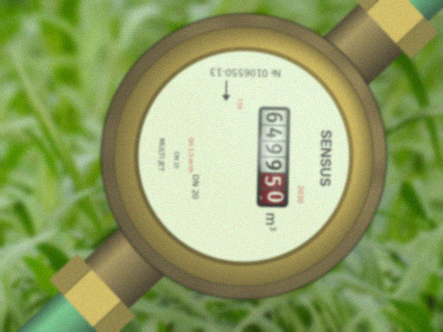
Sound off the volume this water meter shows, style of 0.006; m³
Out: 6499.50; m³
